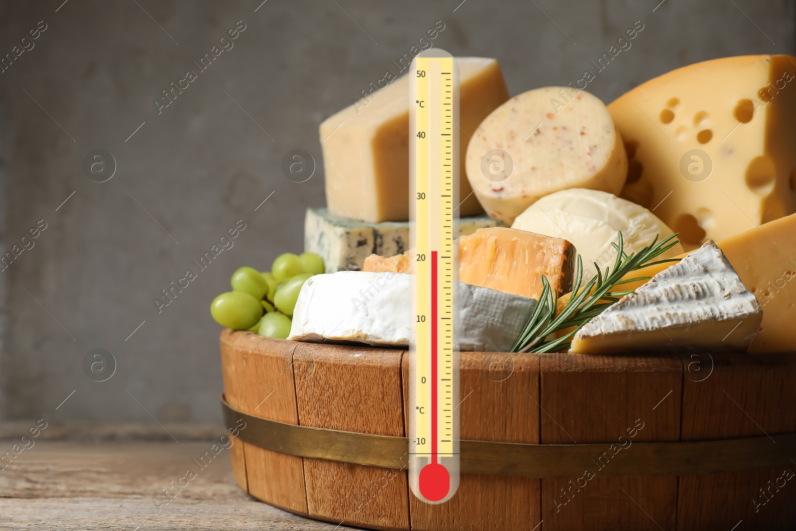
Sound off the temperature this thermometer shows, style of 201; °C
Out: 21; °C
